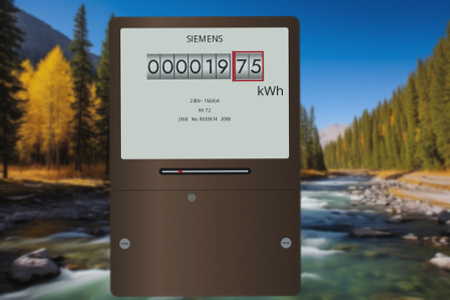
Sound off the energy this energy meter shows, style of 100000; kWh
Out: 19.75; kWh
